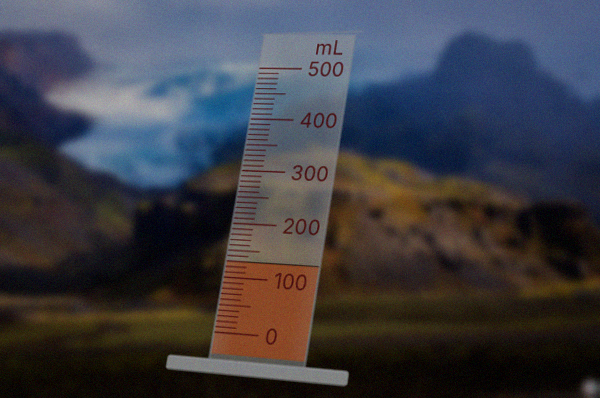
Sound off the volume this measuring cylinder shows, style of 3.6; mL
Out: 130; mL
